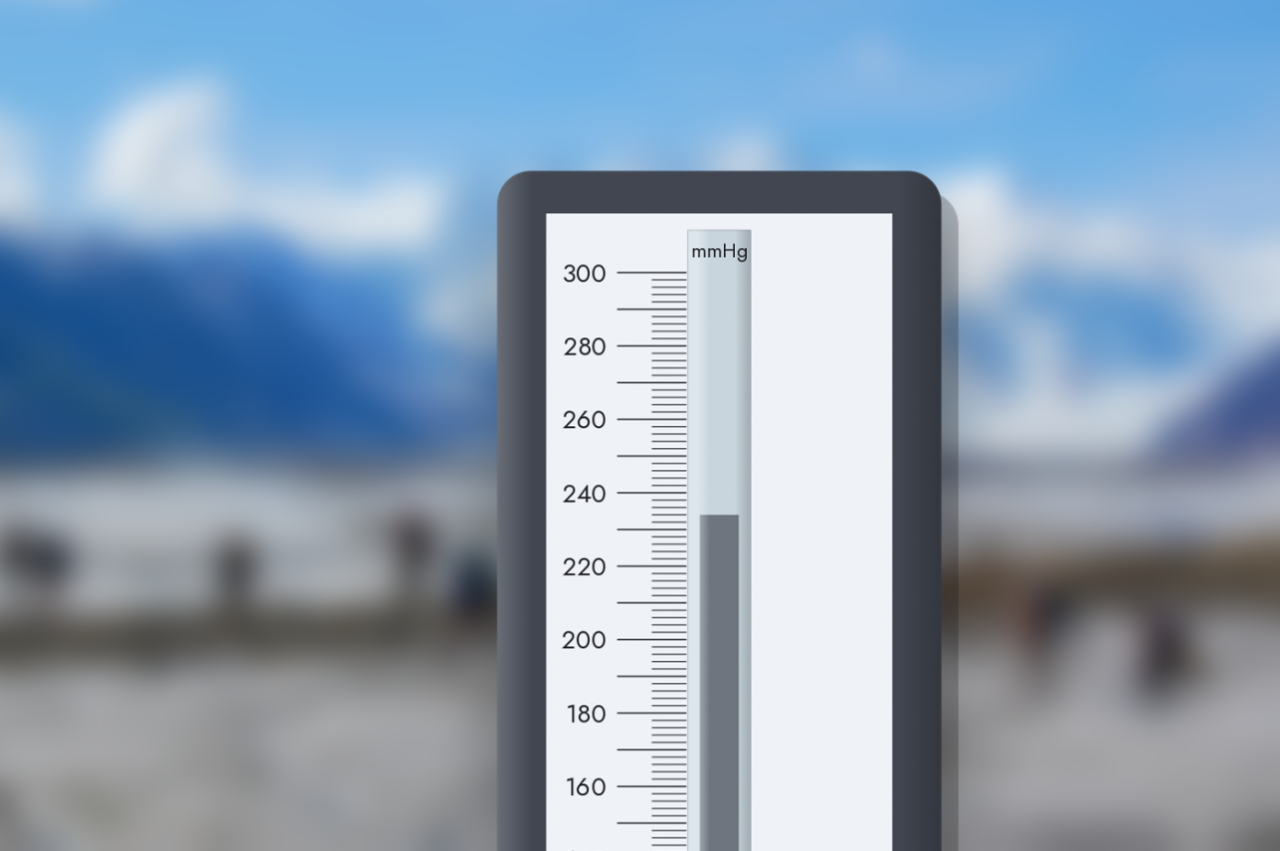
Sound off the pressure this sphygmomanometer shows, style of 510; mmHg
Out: 234; mmHg
